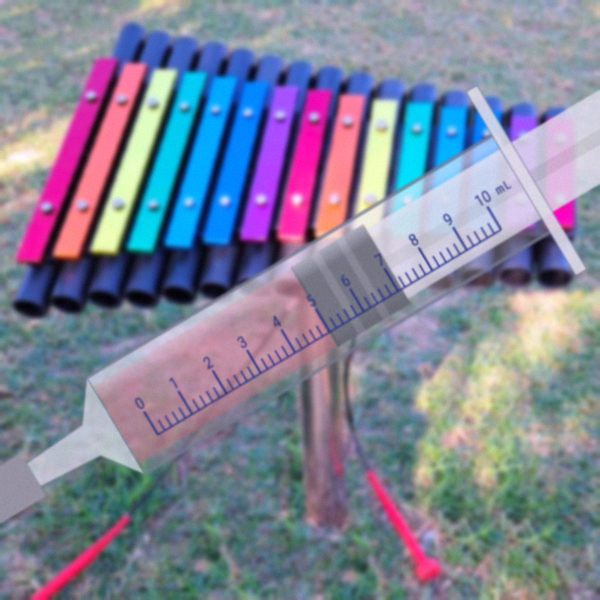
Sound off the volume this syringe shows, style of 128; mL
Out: 5; mL
